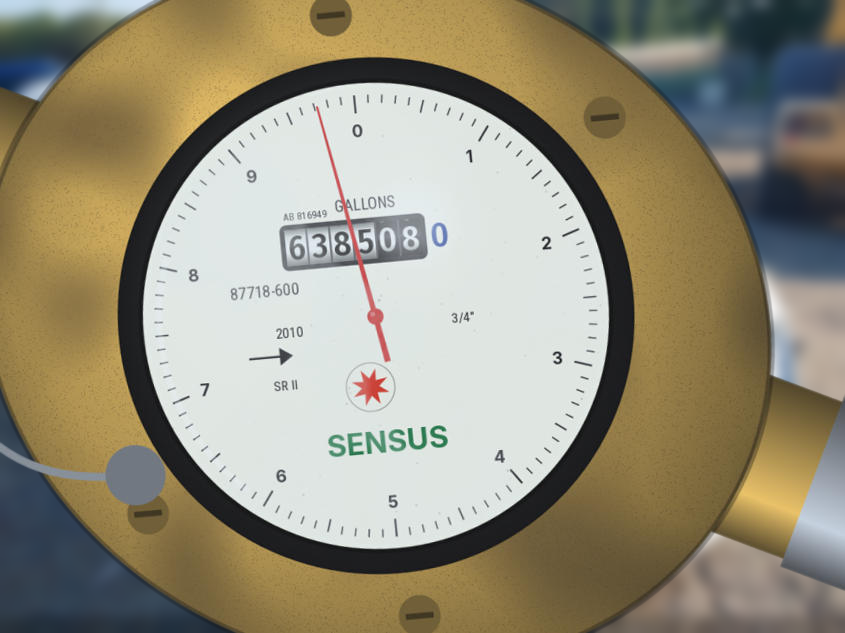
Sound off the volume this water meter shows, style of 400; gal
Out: 6385079.7; gal
